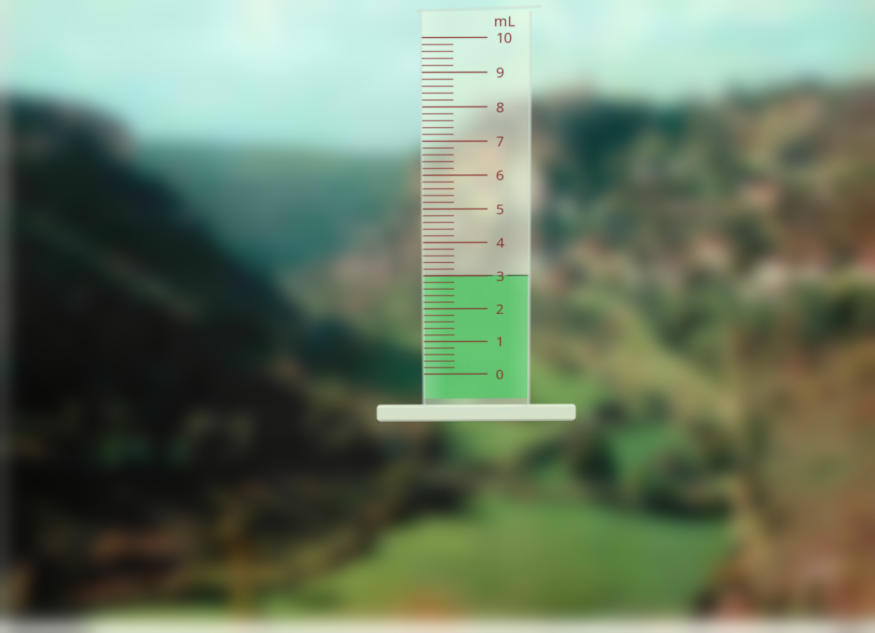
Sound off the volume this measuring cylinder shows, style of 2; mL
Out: 3; mL
